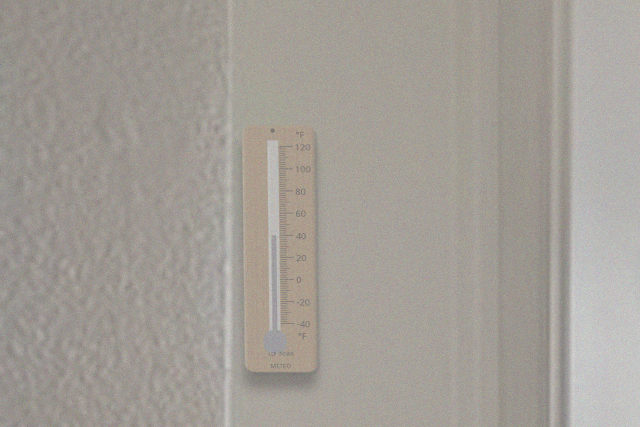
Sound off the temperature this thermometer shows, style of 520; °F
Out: 40; °F
